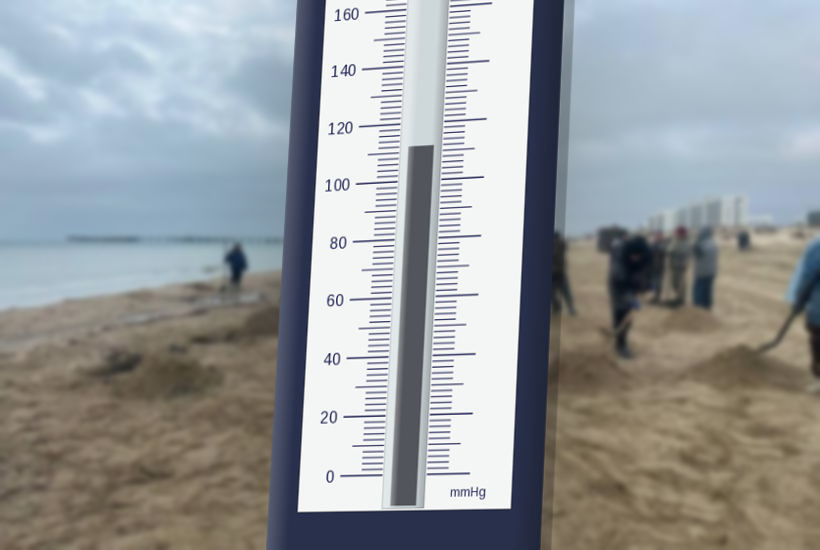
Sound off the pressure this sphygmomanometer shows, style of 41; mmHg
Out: 112; mmHg
